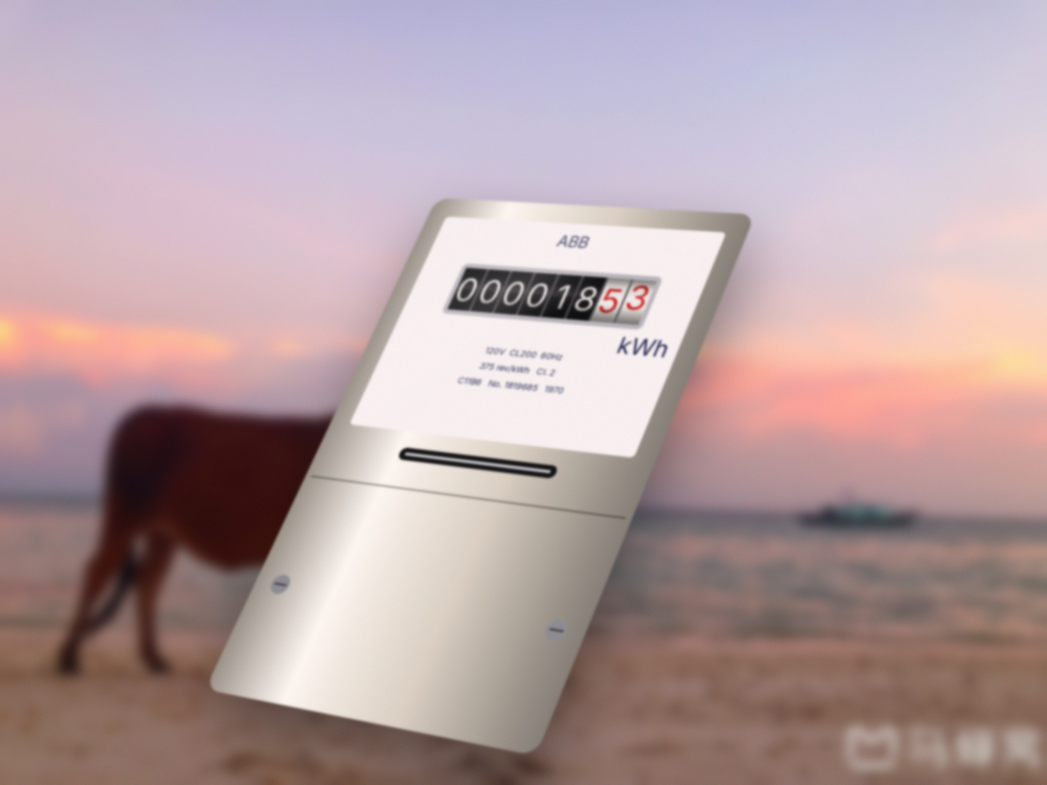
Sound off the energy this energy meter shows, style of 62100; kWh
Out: 18.53; kWh
